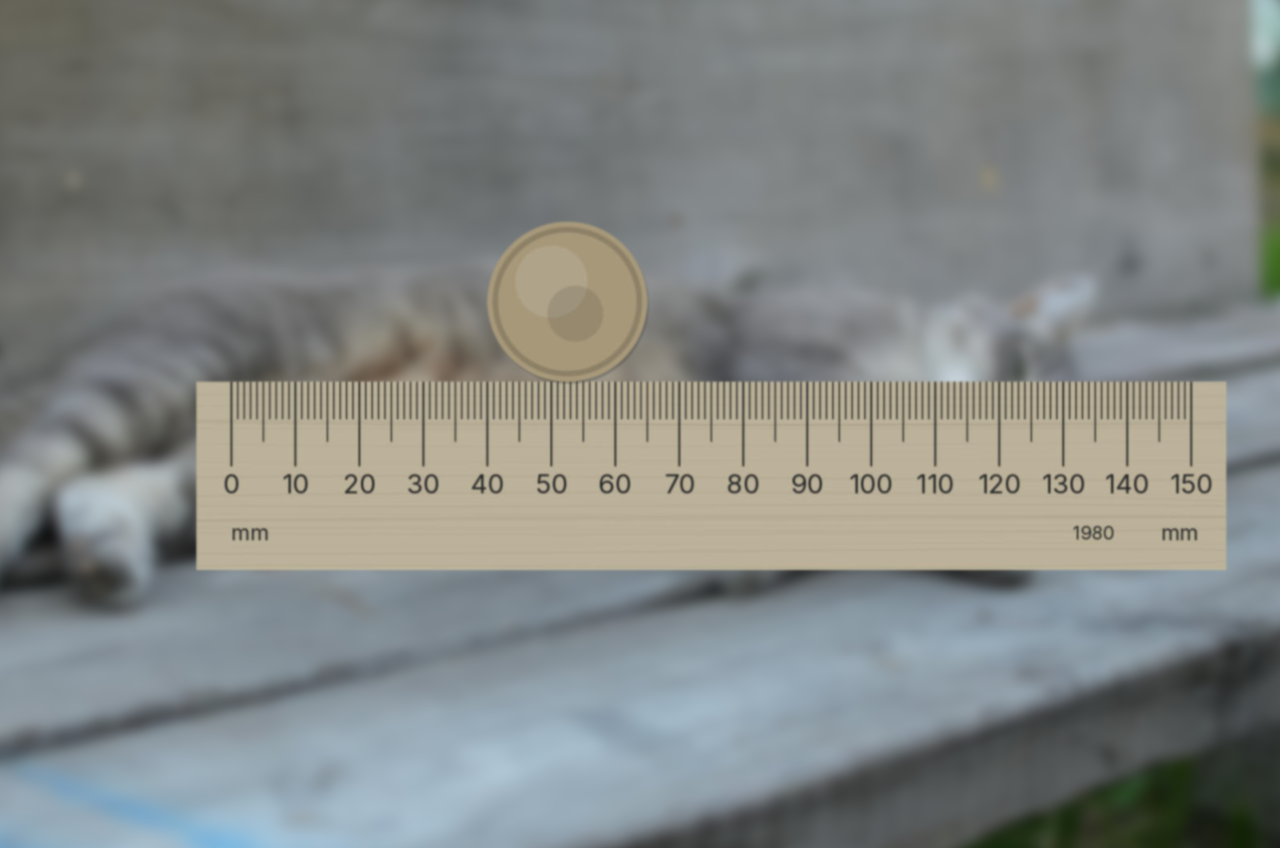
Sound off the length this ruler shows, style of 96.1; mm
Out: 25; mm
